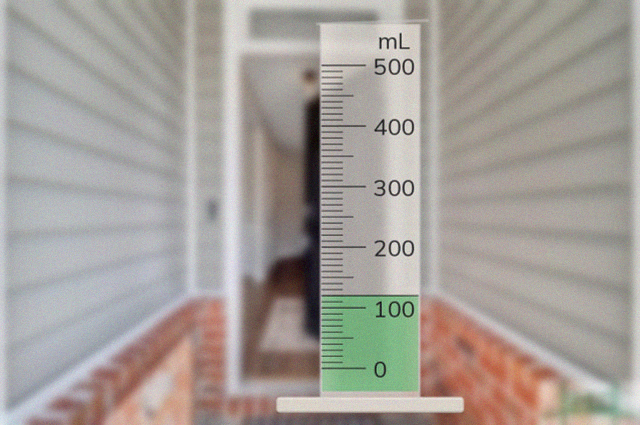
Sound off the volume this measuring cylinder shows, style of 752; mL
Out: 120; mL
